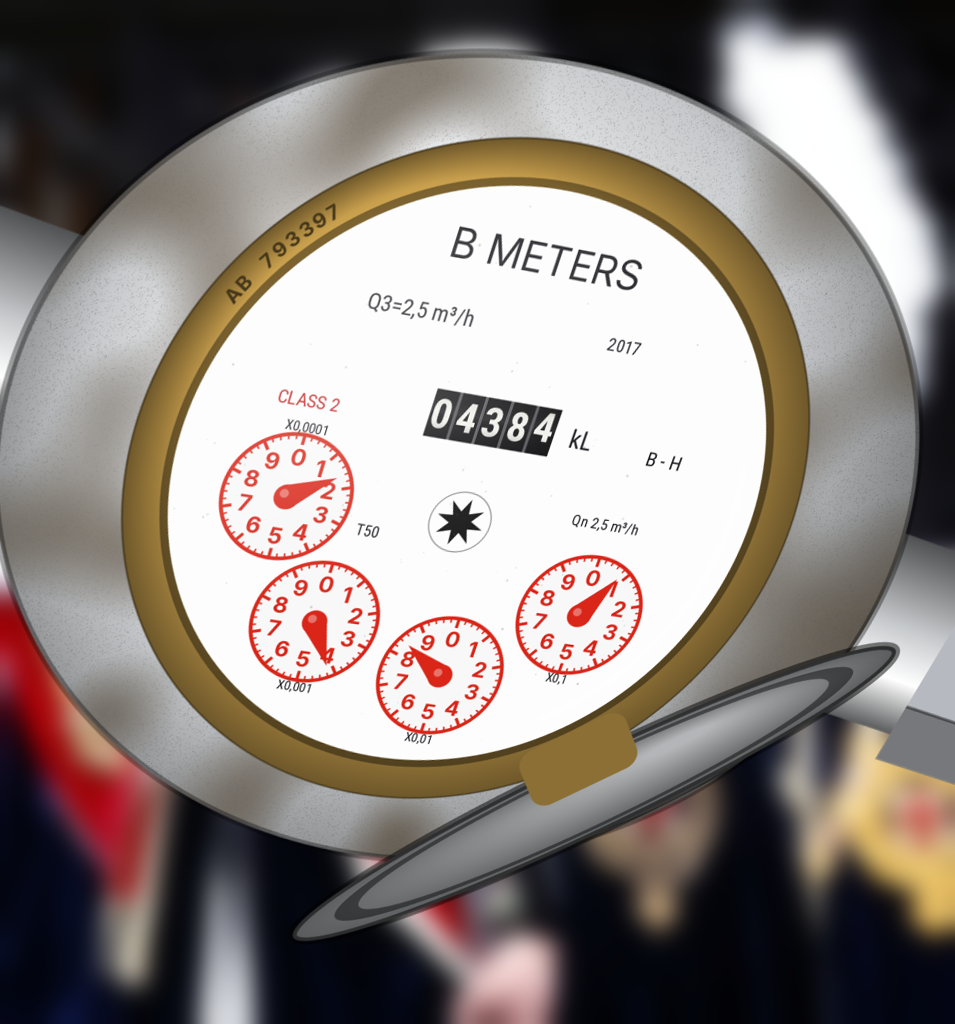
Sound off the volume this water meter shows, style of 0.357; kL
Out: 4384.0841; kL
